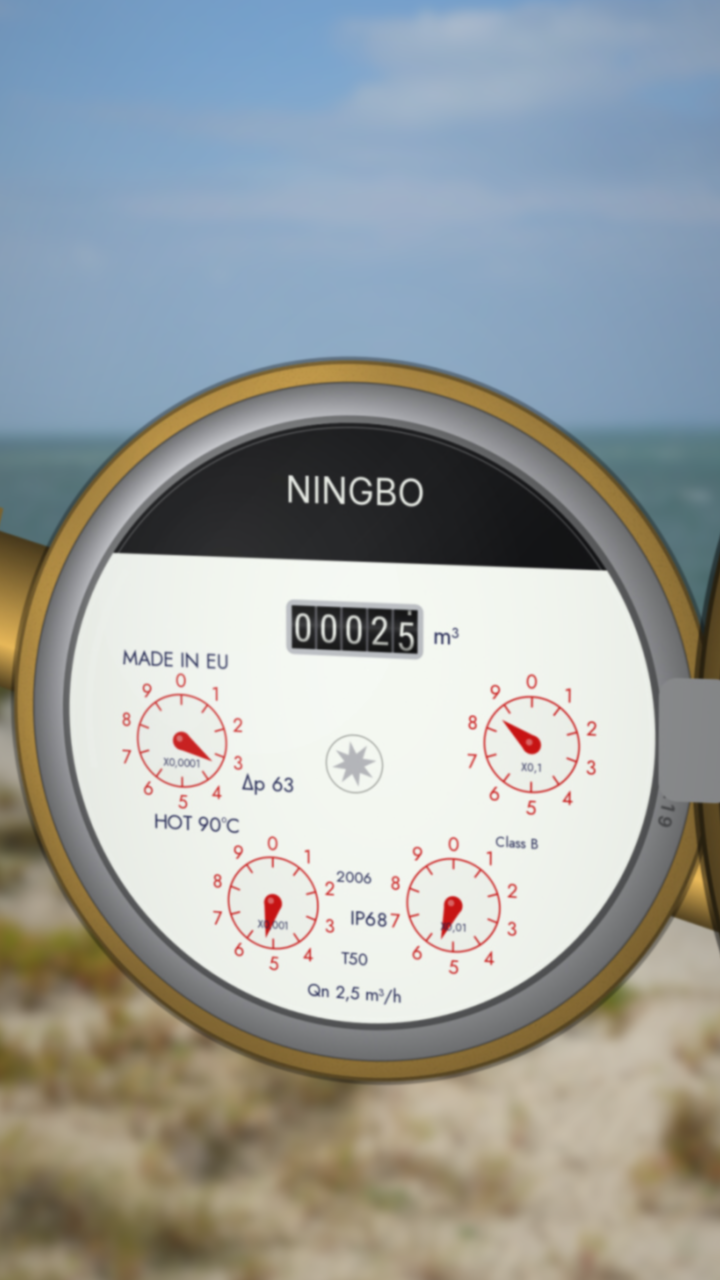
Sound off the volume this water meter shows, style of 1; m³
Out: 24.8553; m³
